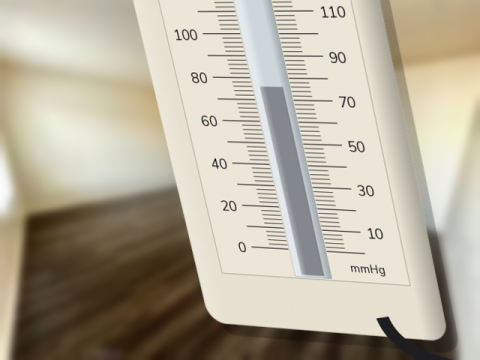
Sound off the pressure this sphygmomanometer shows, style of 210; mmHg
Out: 76; mmHg
